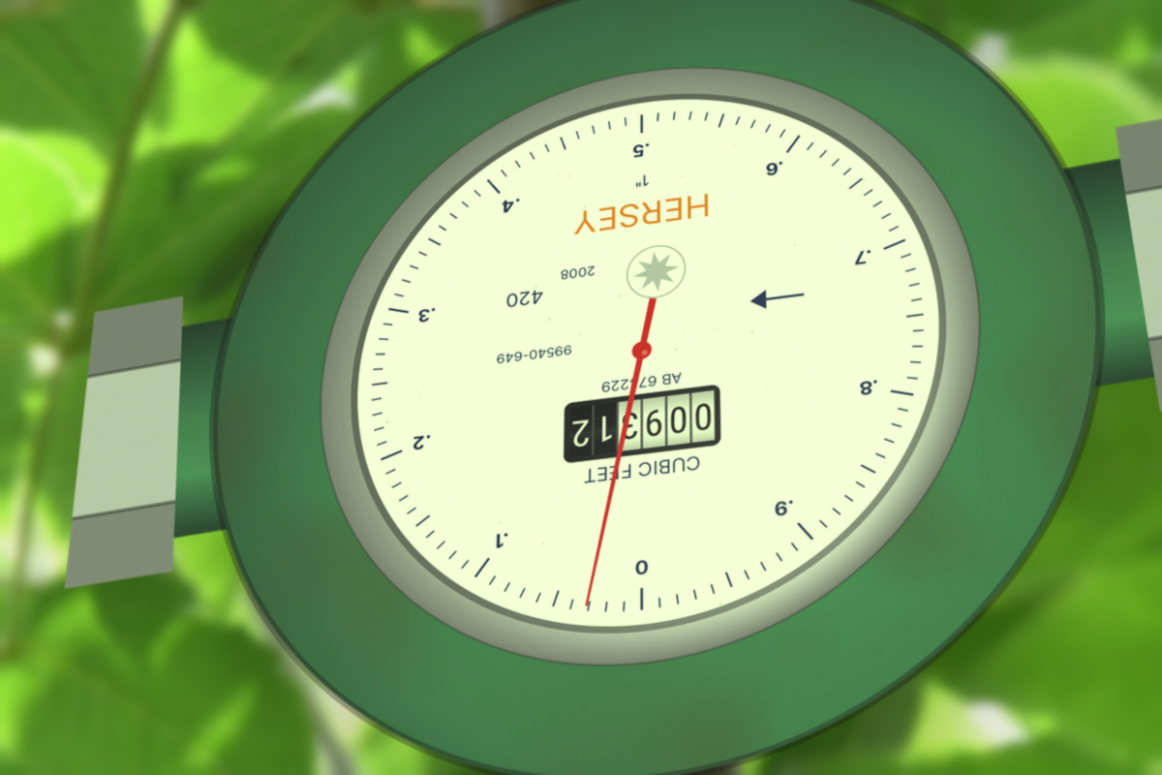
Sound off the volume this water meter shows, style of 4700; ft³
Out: 9312.03; ft³
